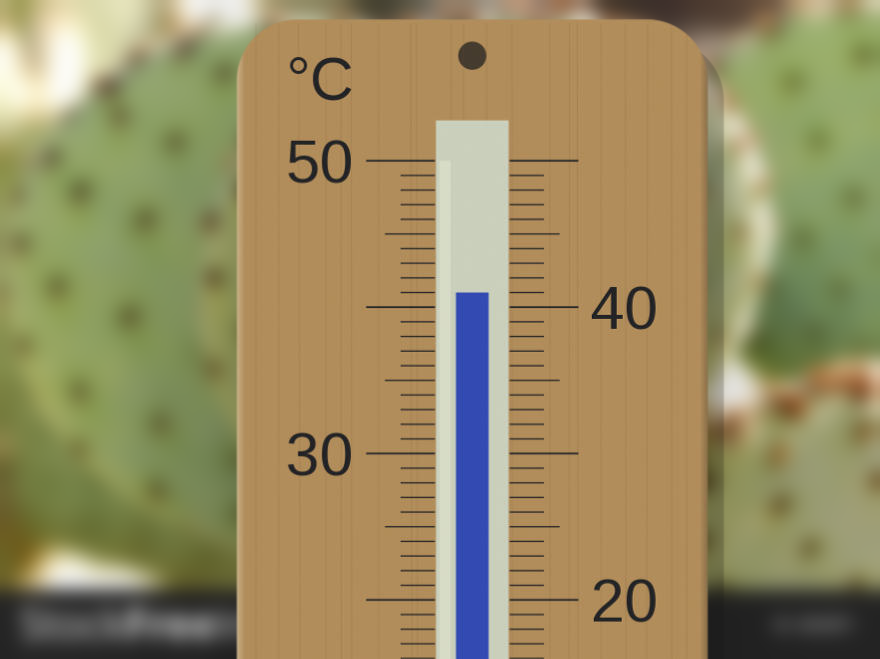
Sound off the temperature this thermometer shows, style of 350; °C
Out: 41; °C
